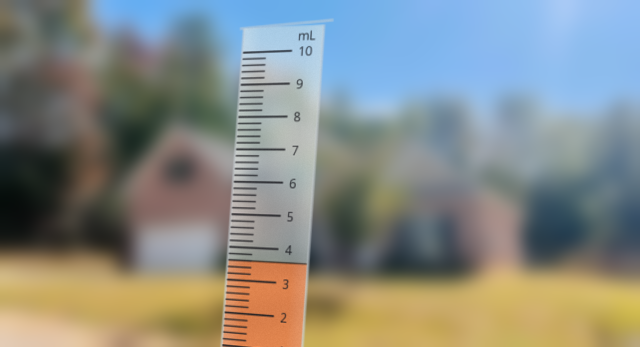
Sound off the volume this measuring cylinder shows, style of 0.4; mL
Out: 3.6; mL
